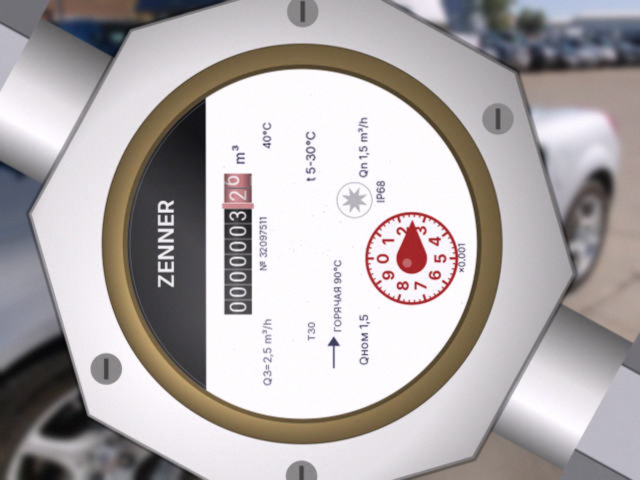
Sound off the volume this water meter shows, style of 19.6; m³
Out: 3.262; m³
